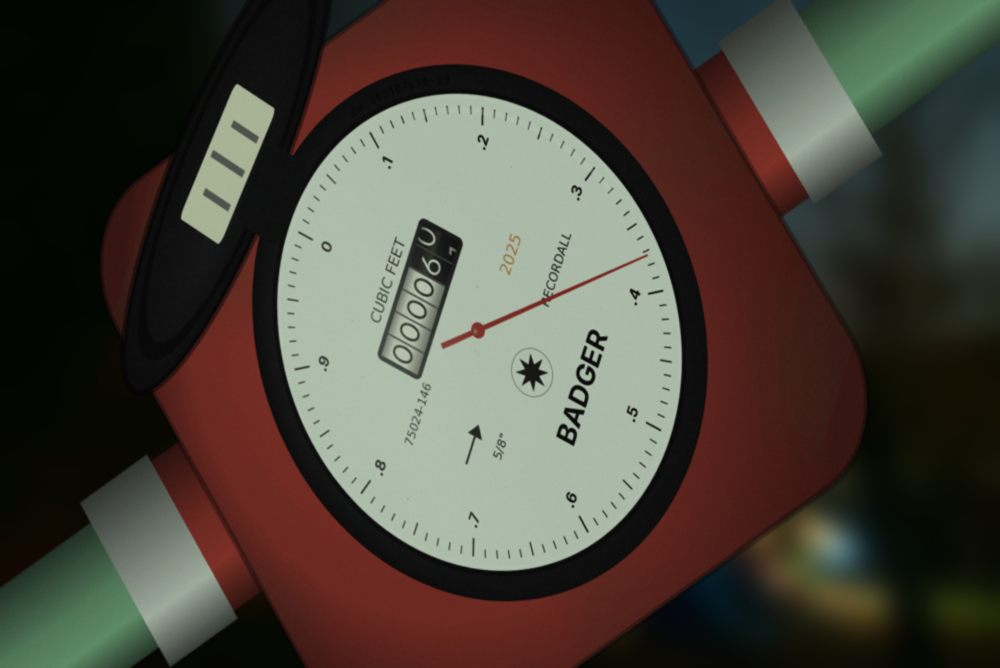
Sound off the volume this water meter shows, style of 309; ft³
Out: 60.37; ft³
